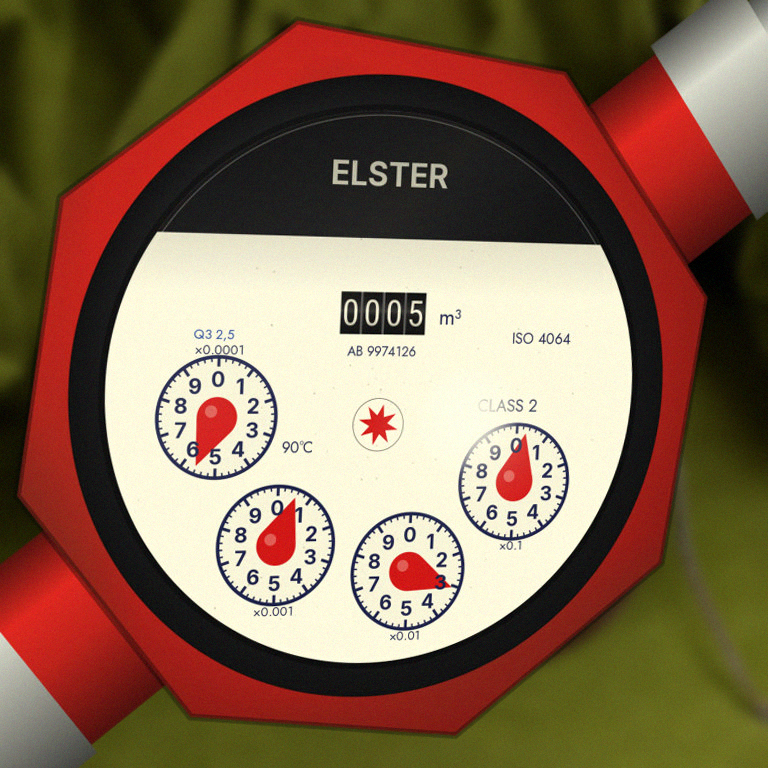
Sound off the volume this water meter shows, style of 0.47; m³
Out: 5.0305; m³
